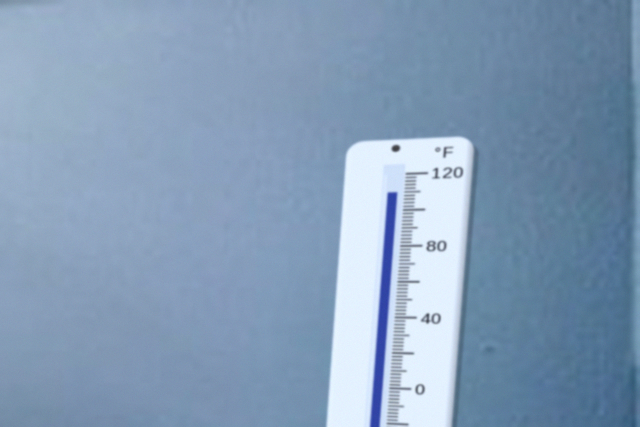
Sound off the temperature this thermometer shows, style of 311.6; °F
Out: 110; °F
